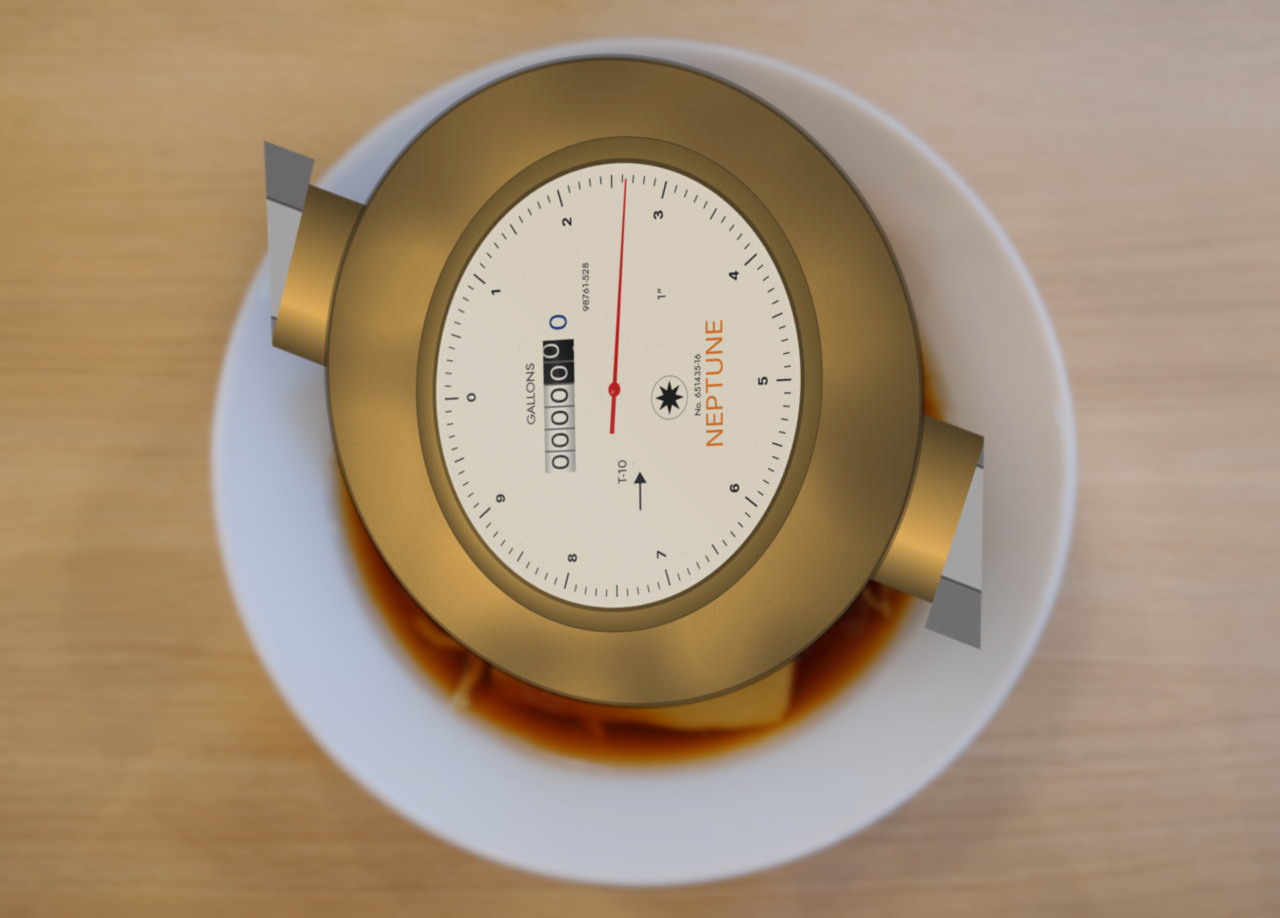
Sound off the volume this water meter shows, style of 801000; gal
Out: 2.6; gal
